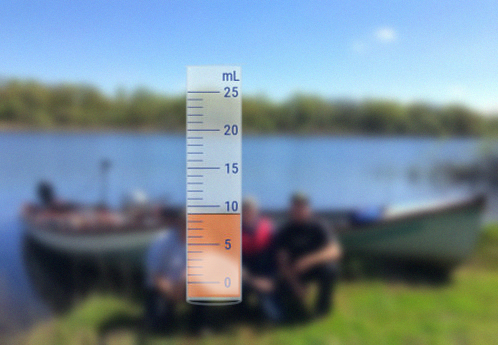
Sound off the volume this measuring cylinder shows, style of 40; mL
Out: 9; mL
